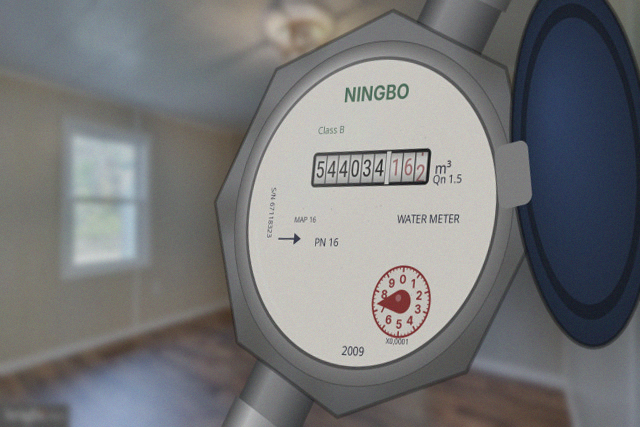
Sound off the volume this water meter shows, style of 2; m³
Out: 544034.1617; m³
